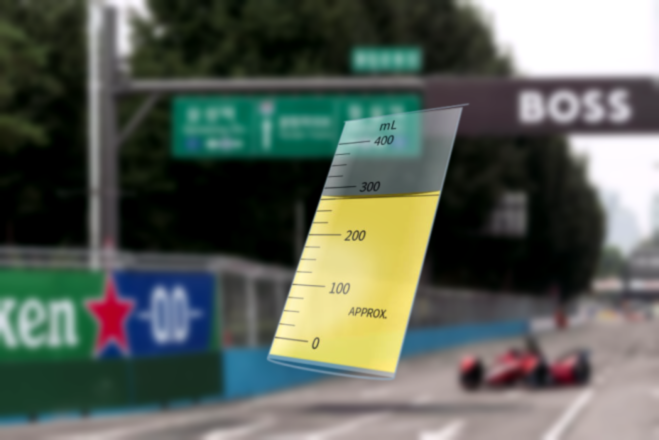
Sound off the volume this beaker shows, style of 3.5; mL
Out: 275; mL
